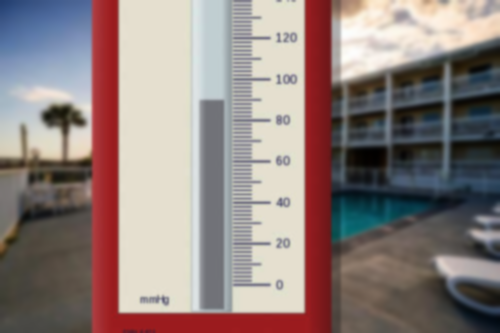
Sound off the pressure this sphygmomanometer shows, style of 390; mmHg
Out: 90; mmHg
